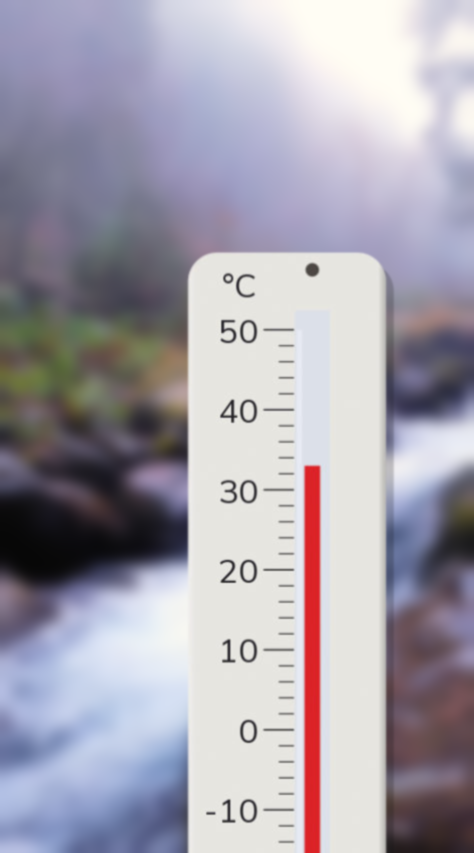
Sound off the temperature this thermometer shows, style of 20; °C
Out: 33; °C
